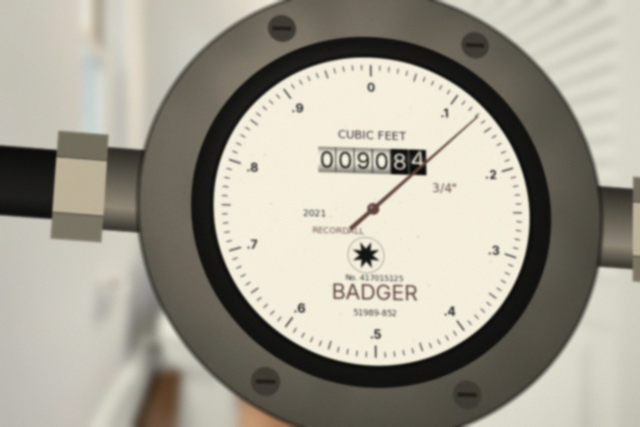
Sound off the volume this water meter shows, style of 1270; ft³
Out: 9084.13; ft³
